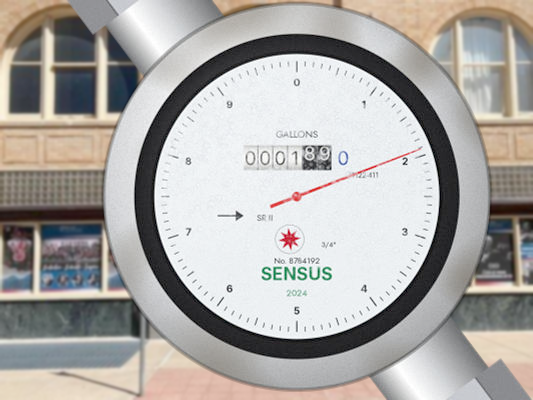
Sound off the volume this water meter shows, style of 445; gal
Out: 1891.9; gal
